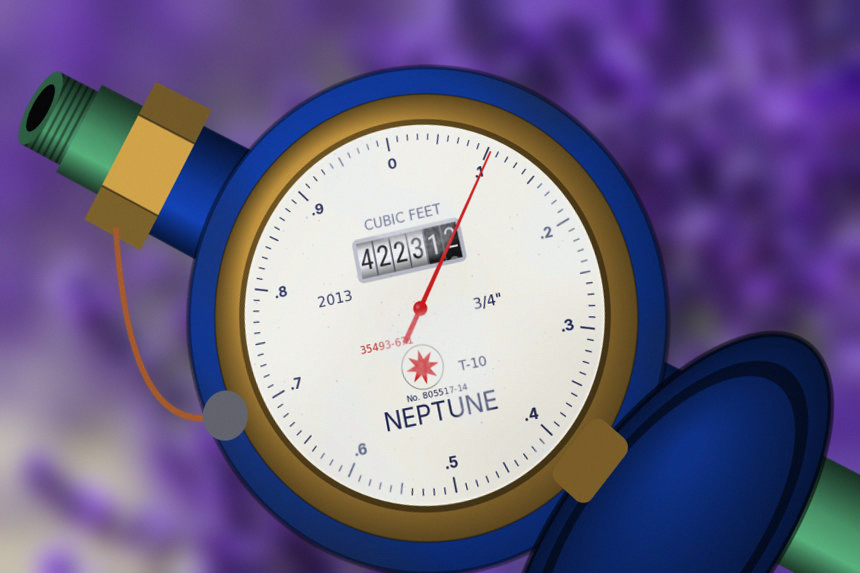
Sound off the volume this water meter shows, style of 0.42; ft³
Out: 422312.10; ft³
